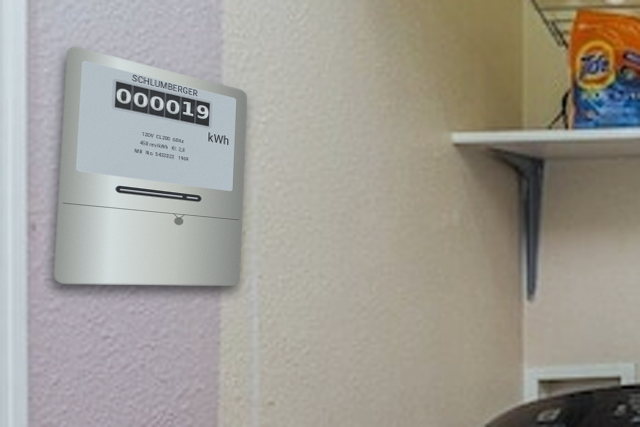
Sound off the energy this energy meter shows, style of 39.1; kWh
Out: 19; kWh
